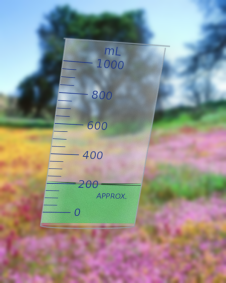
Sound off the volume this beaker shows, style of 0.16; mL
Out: 200; mL
